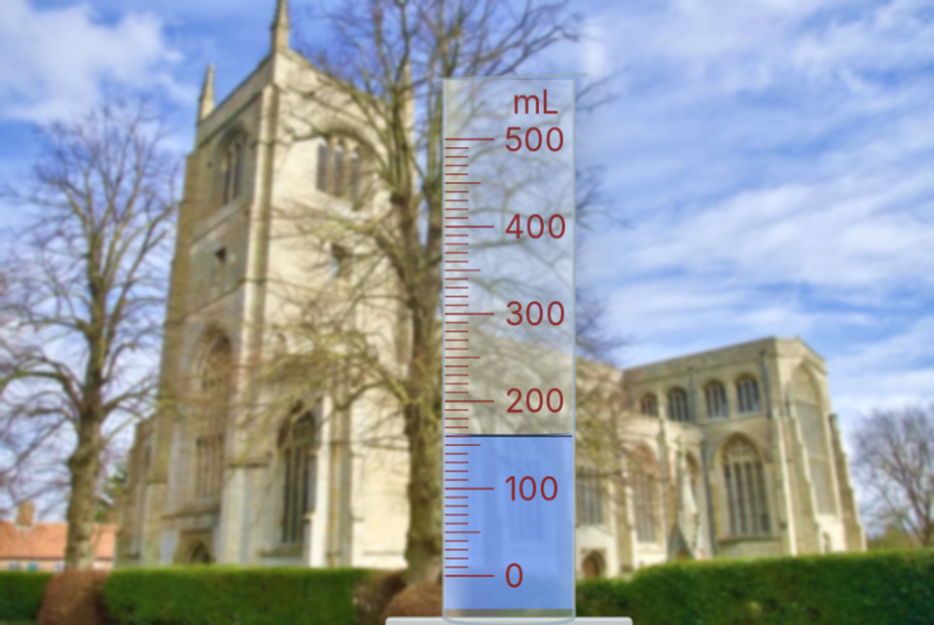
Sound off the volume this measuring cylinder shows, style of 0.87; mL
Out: 160; mL
